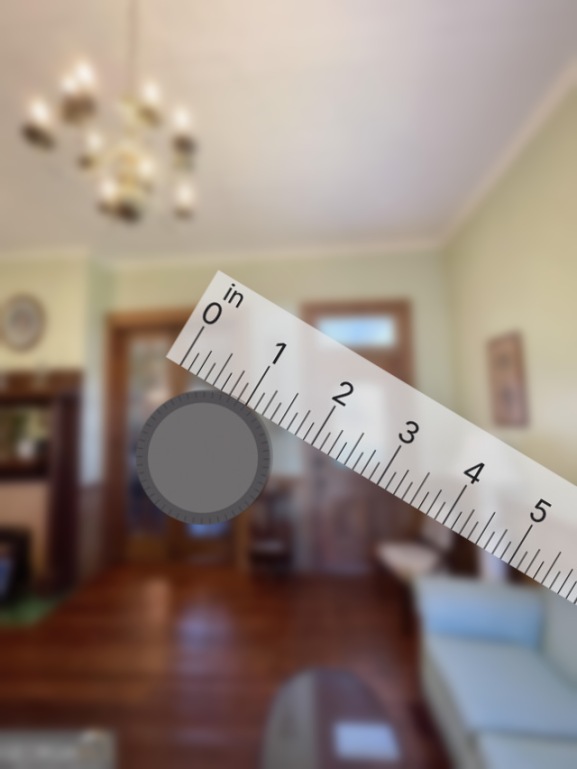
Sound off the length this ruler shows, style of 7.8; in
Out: 1.75; in
